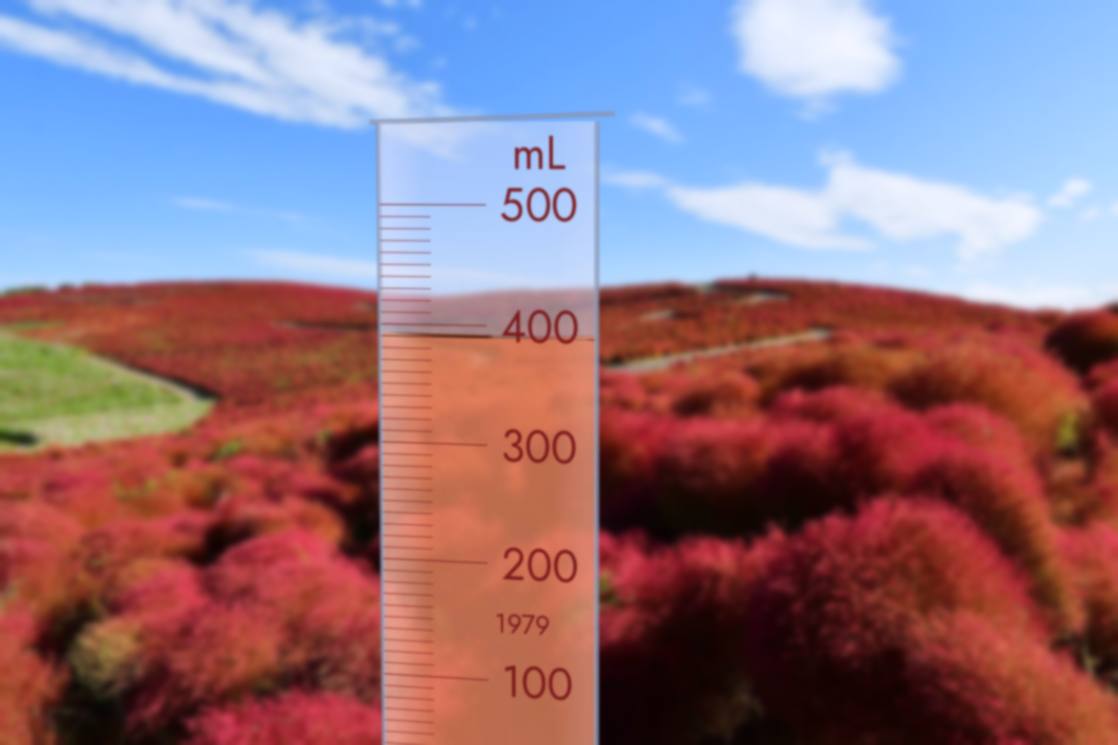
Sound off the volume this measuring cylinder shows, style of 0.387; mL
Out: 390; mL
